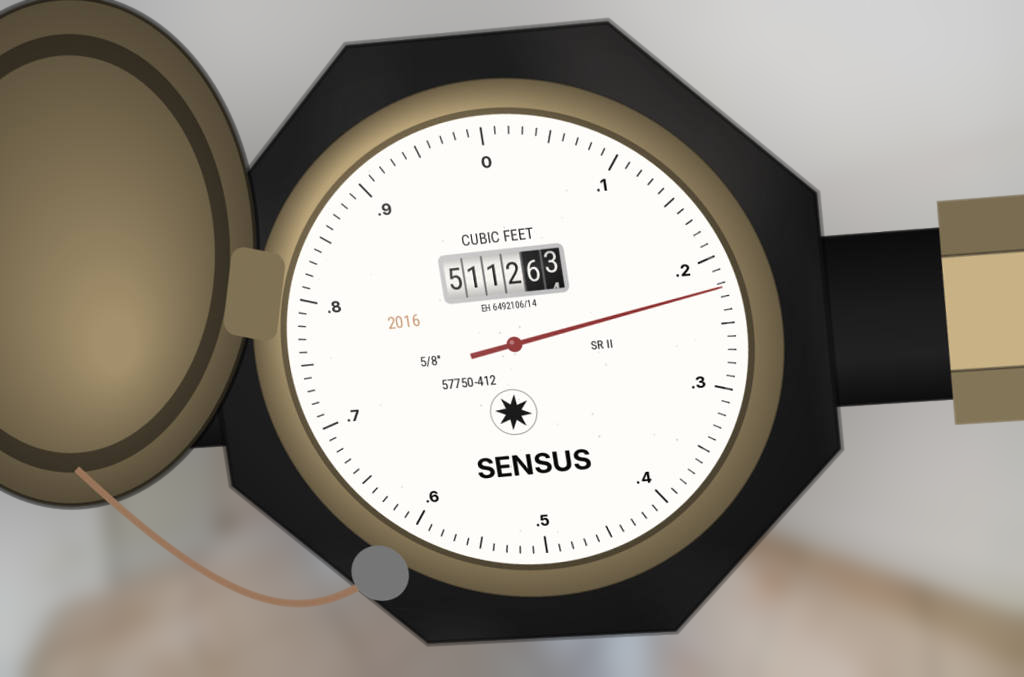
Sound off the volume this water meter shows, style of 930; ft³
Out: 511263.22; ft³
